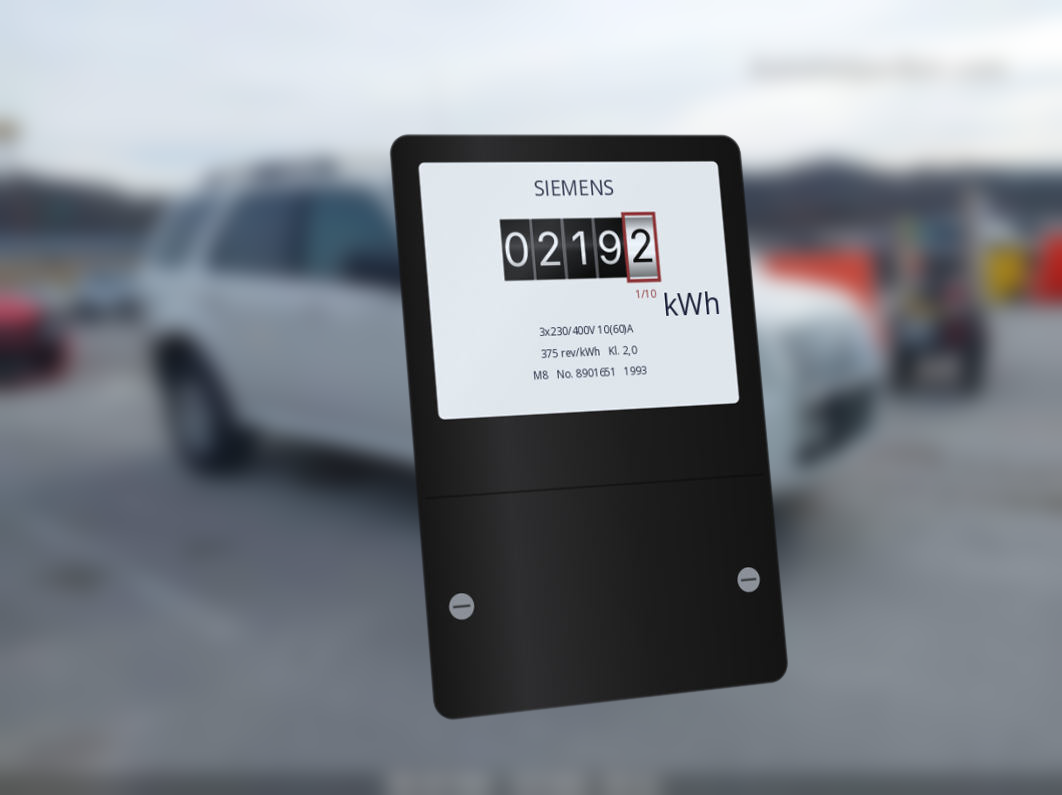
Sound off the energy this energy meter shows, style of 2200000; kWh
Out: 219.2; kWh
